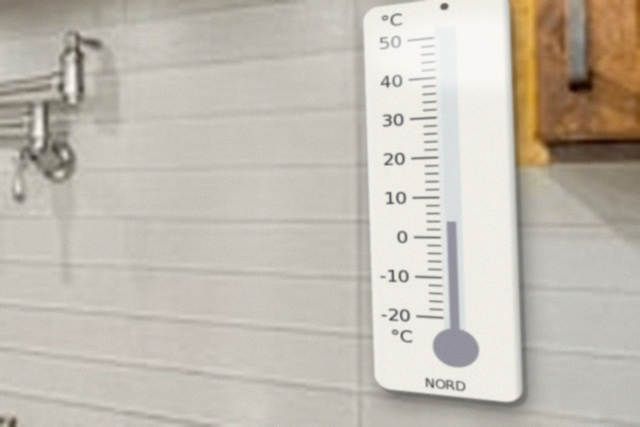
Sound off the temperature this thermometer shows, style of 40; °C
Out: 4; °C
